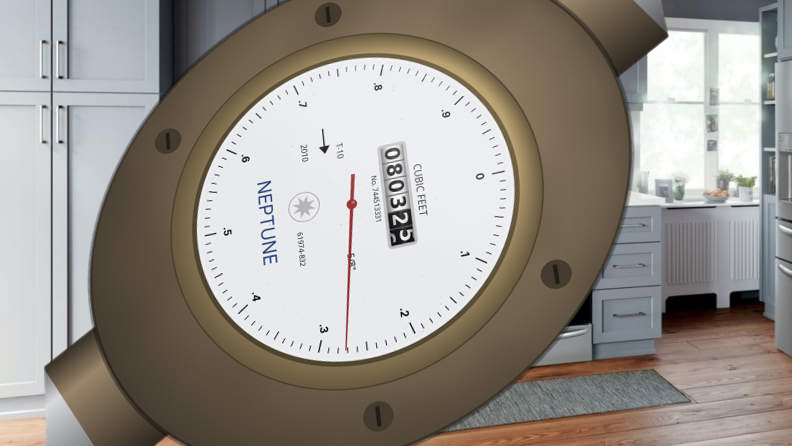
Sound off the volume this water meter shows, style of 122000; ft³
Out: 80325.27; ft³
